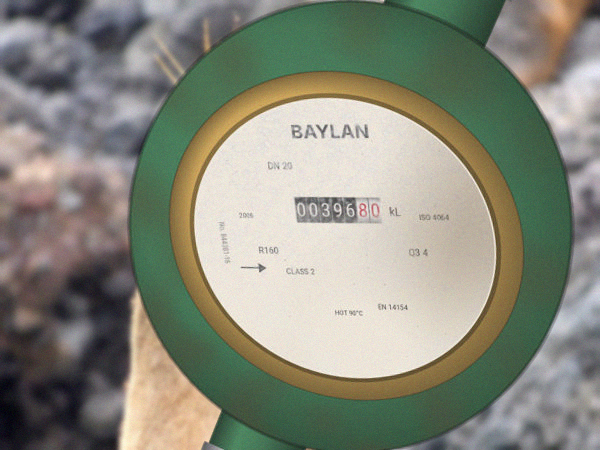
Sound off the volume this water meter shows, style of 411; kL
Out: 396.80; kL
